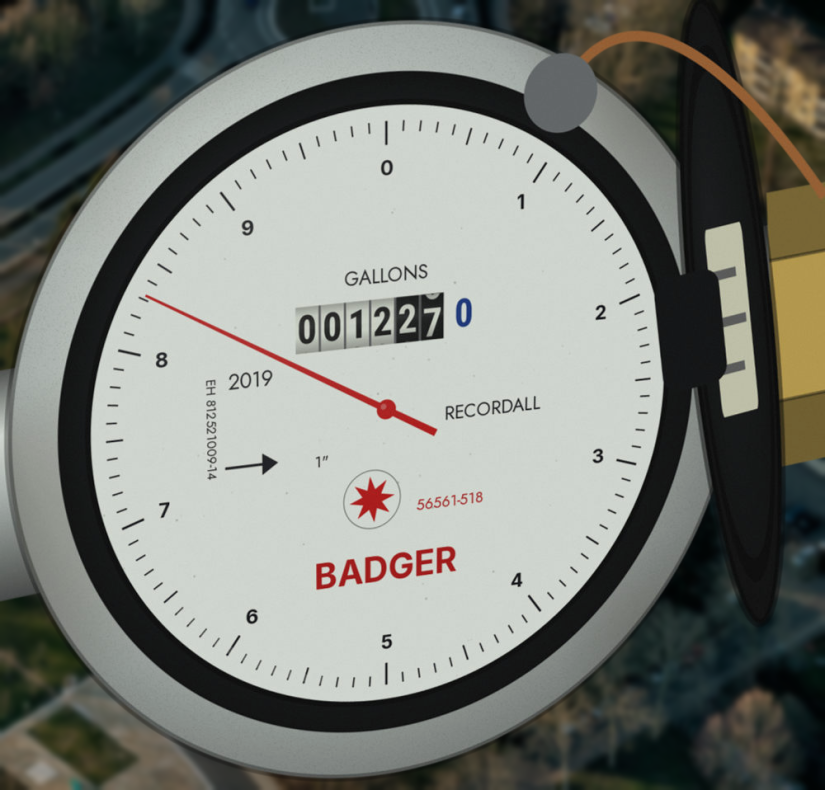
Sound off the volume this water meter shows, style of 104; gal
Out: 12268.3; gal
